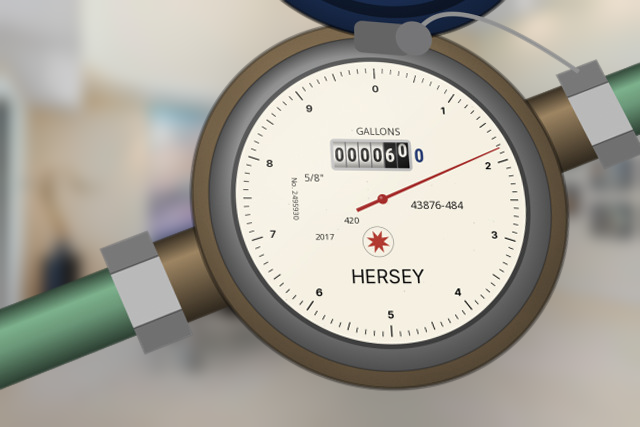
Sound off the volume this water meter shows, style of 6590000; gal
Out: 601.8; gal
